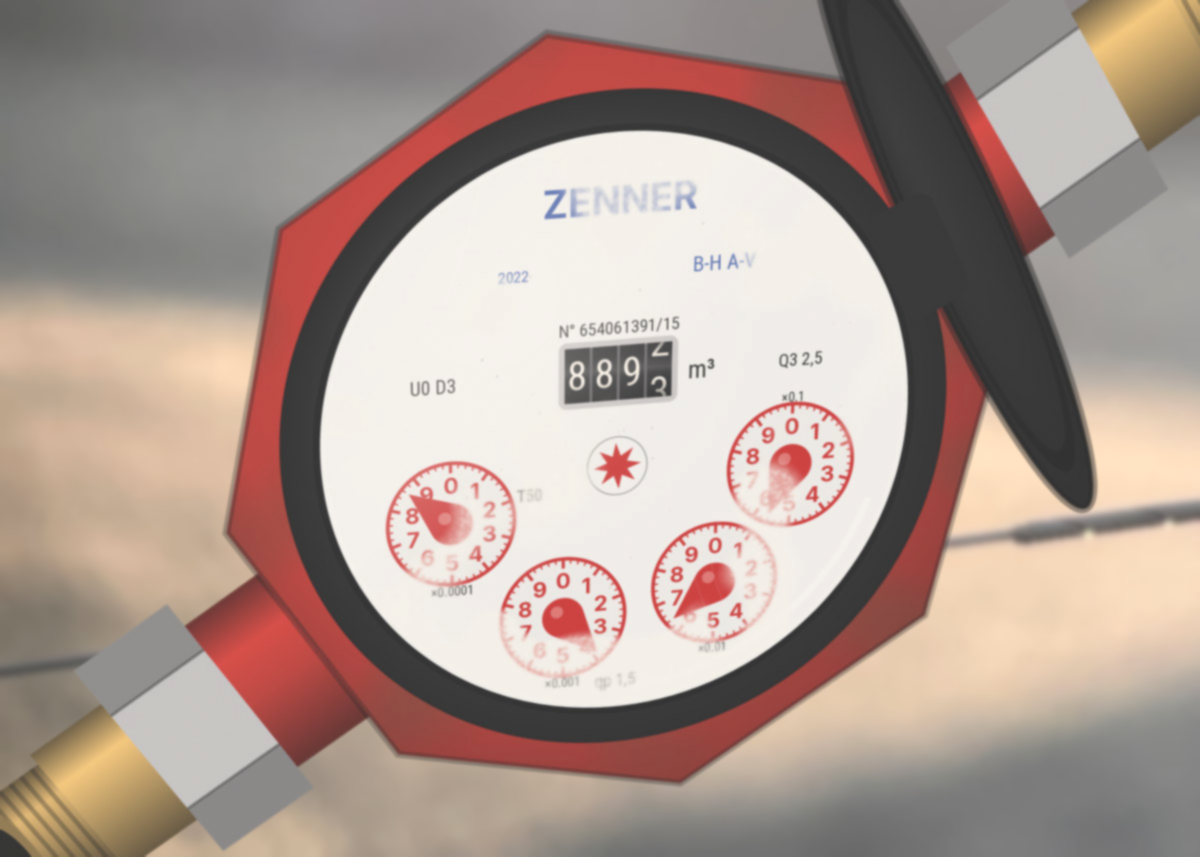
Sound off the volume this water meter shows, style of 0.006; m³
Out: 8892.5638; m³
